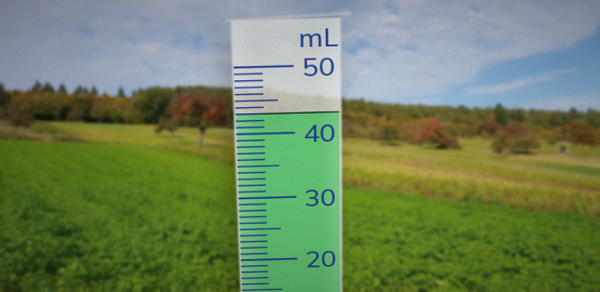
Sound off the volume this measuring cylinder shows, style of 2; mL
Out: 43; mL
